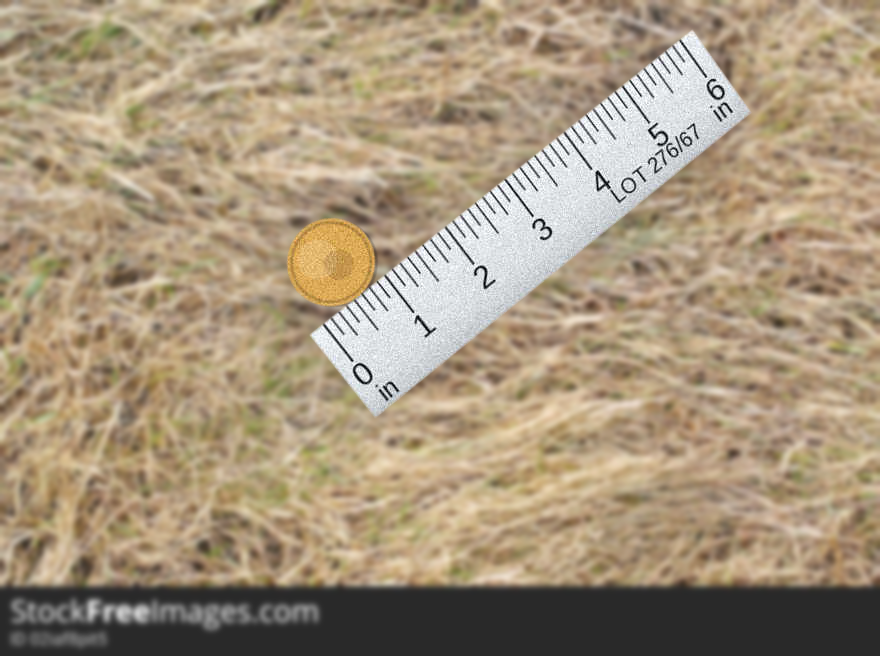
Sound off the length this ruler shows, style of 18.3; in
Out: 1.125; in
